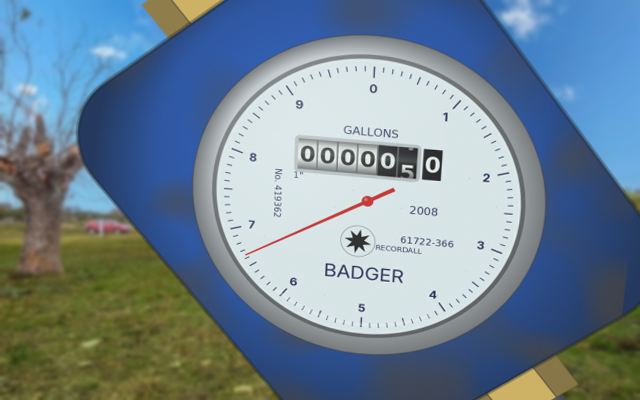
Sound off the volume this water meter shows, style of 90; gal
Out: 46.6; gal
